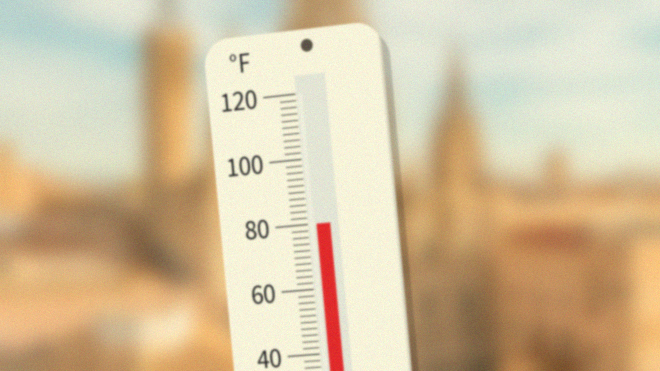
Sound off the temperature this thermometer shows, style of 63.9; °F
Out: 80; °F
